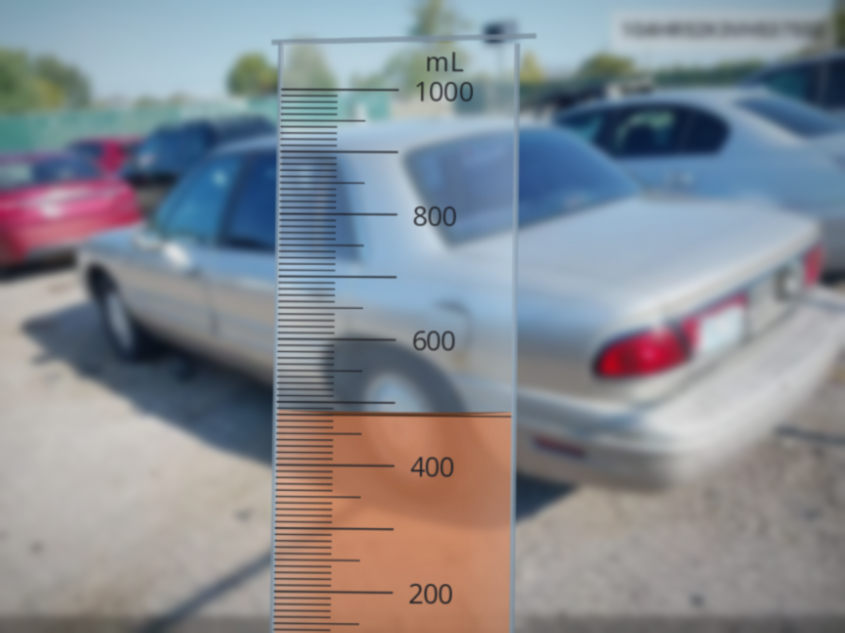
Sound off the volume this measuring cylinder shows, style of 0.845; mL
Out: 480; mL
